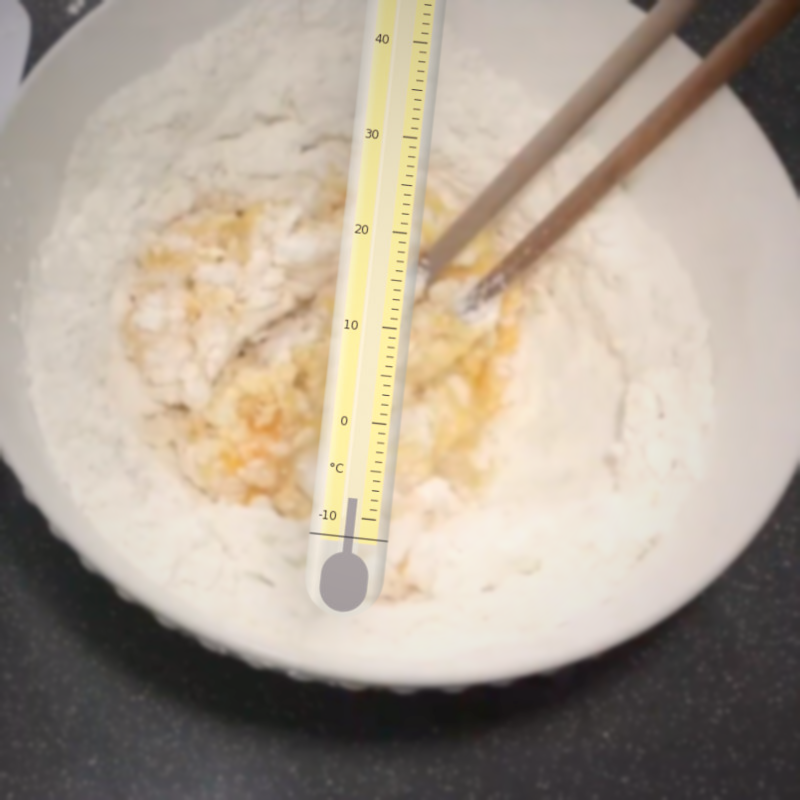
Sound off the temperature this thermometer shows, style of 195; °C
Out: -8; °C
